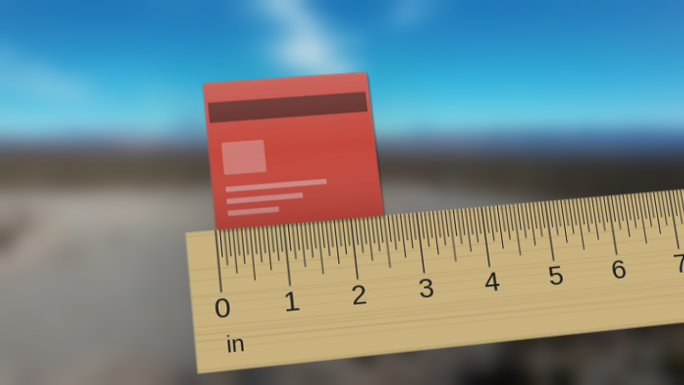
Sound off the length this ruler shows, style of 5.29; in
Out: 2.5; in
